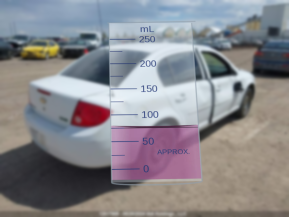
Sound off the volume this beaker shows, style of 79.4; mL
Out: 75; mL
